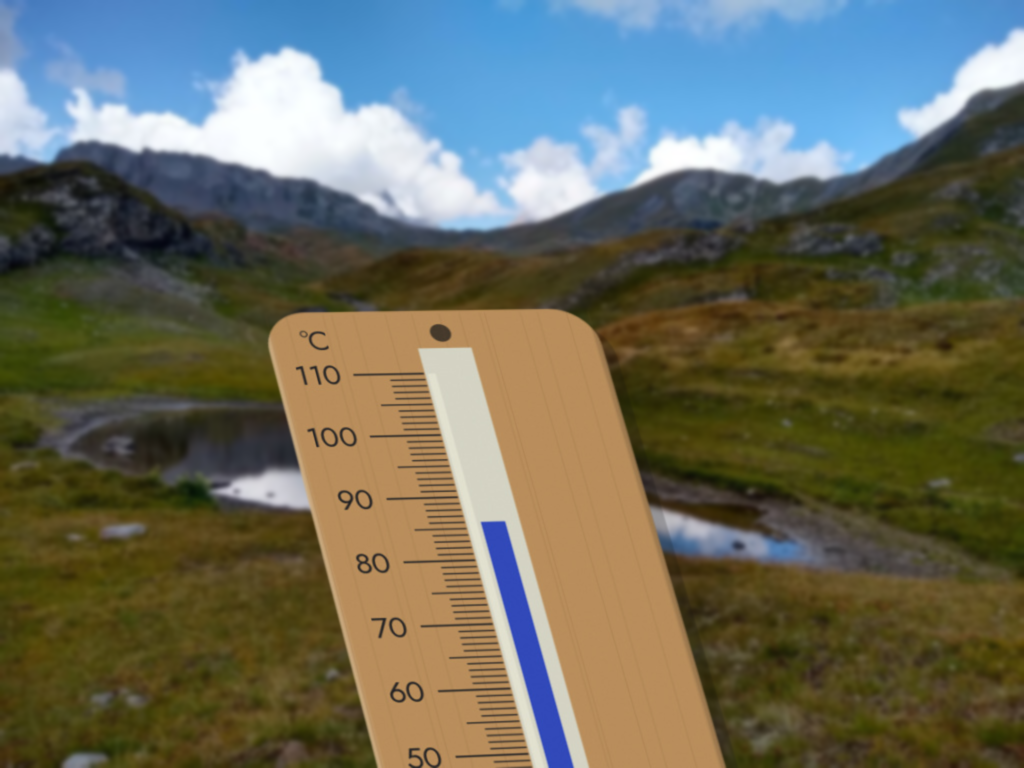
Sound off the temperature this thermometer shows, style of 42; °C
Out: 86; °C
